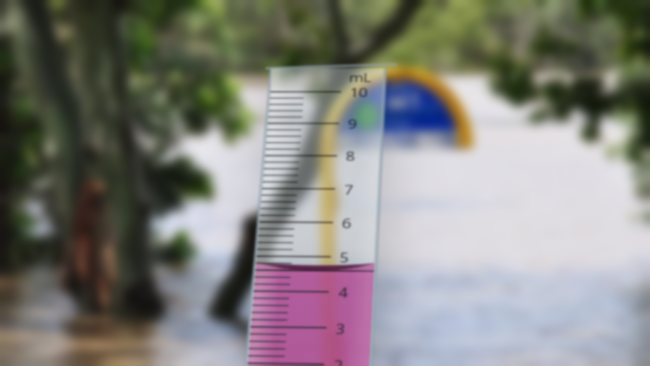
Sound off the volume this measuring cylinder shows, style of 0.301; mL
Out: 4.6; mL
